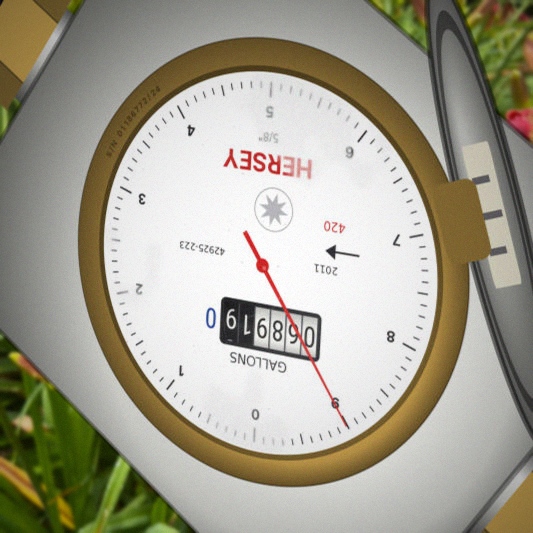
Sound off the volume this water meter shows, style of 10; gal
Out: 689189.0; gal
